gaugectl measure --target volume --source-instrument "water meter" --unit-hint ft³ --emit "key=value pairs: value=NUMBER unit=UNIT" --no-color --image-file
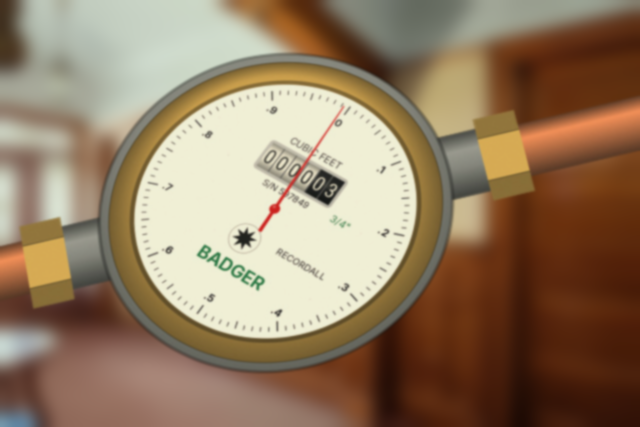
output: value=2.99 unit=ft³
